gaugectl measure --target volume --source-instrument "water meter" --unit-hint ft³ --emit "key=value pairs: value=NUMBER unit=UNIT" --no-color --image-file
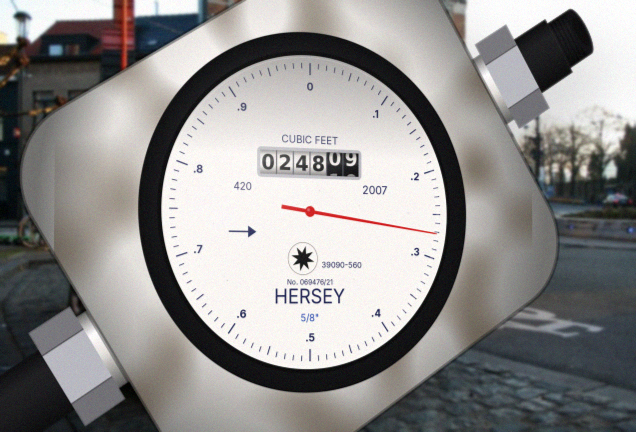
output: value=24809.27 unit=ft³
